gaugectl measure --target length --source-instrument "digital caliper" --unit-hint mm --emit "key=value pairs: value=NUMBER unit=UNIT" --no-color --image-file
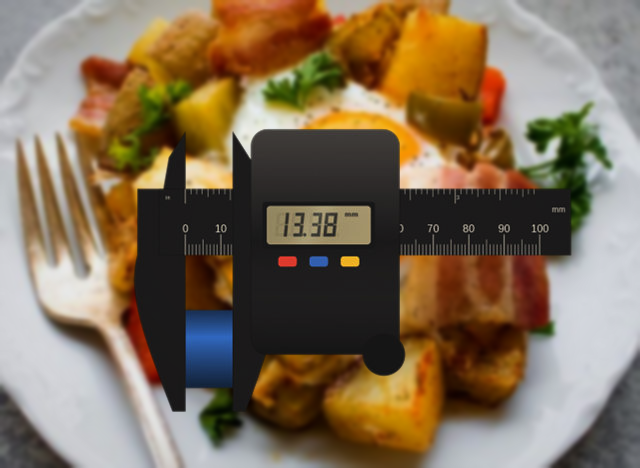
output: value=13.38 unit=mm
